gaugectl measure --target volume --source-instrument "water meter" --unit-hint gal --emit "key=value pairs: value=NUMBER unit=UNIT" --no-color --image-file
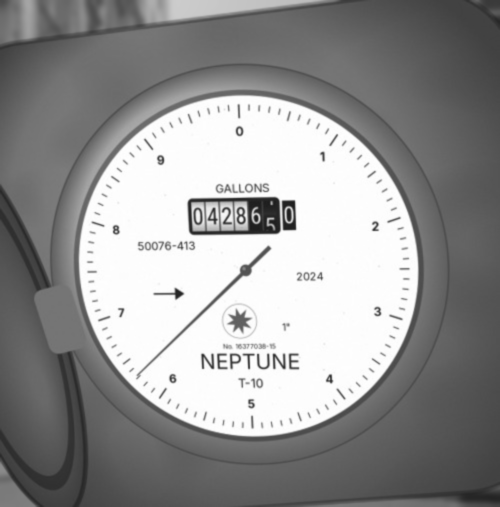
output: value=428646.3 unit=gal
